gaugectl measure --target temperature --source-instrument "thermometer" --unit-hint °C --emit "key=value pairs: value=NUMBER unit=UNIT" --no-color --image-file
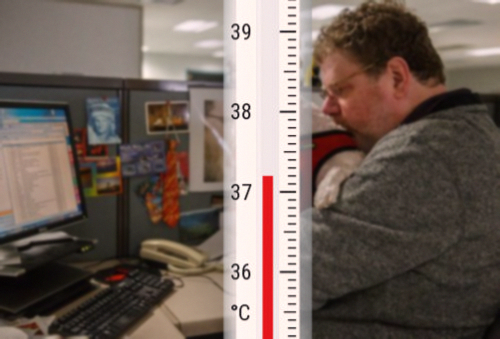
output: value=37.2 unit=°C
